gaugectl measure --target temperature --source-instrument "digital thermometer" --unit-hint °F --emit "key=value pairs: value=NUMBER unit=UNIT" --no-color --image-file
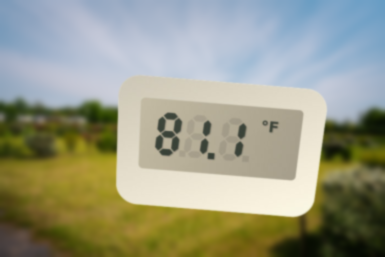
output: value=81.1 unit=°F
